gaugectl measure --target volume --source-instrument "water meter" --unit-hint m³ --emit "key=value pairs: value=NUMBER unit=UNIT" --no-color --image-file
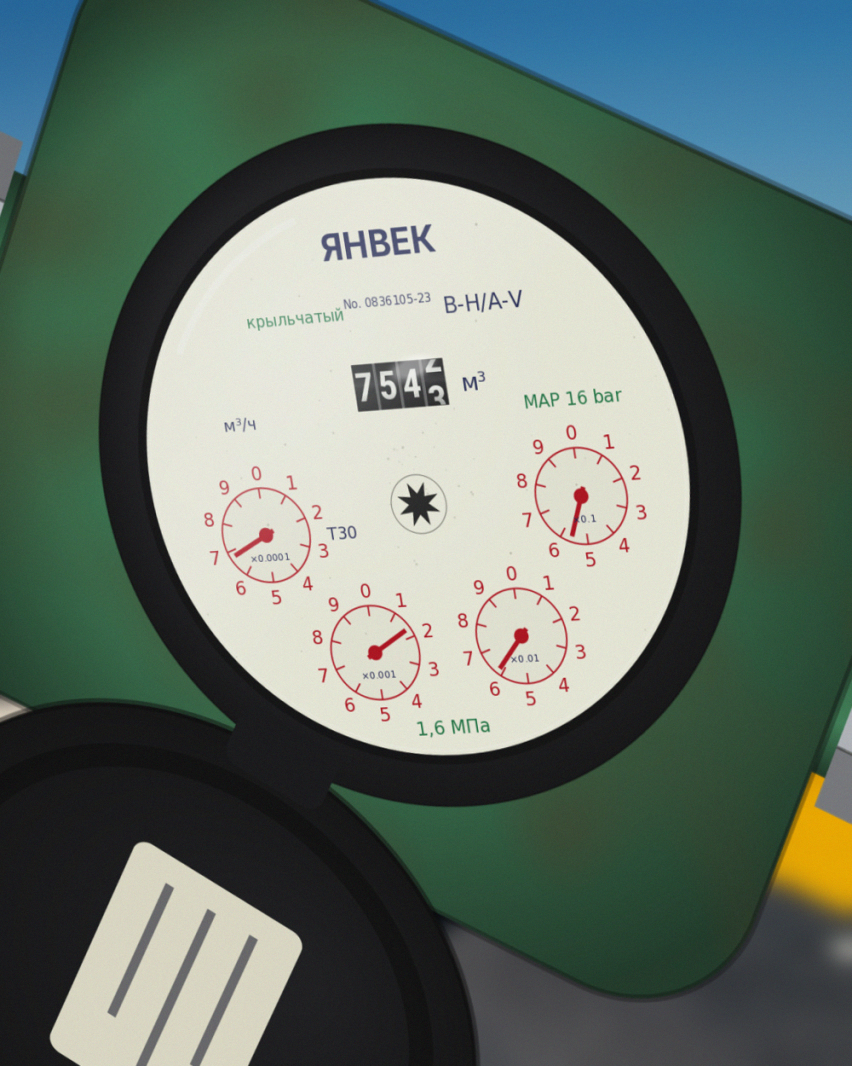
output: value=7542.5616 unit=m³
